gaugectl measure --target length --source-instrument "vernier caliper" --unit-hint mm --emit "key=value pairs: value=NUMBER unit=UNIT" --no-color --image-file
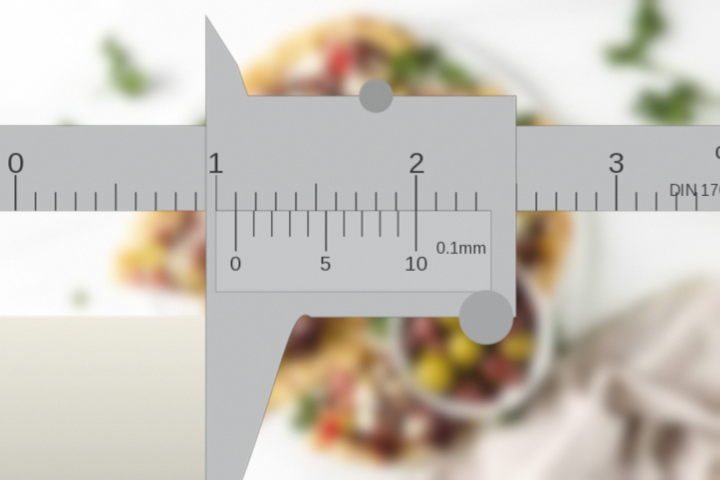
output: value=11.0 unit=mm
